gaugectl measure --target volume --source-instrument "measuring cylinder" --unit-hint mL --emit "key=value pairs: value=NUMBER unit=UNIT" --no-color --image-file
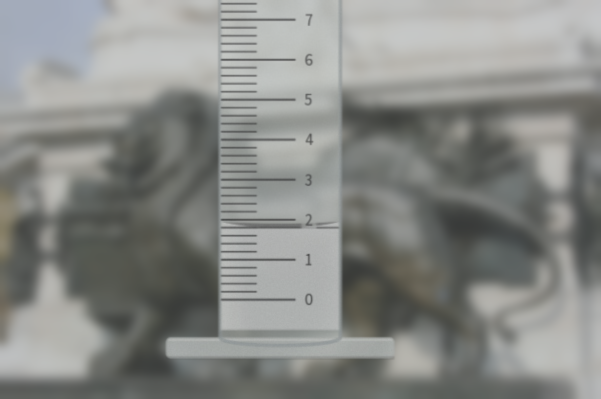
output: value=1.8 unit=mL
